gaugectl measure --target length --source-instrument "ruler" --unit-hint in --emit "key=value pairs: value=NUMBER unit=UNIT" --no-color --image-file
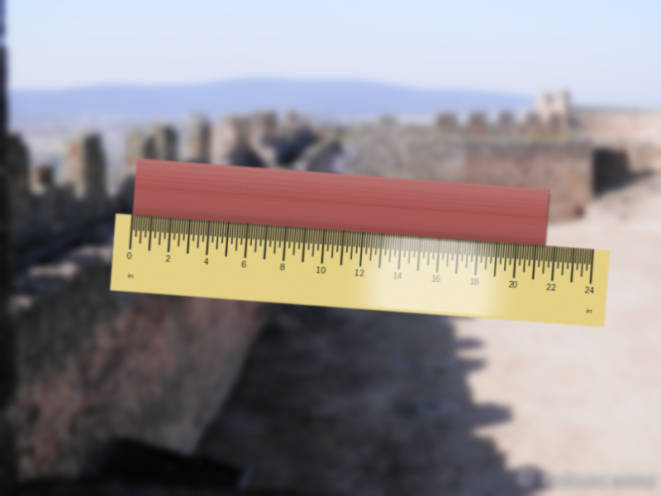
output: value=21.5 unit=in
